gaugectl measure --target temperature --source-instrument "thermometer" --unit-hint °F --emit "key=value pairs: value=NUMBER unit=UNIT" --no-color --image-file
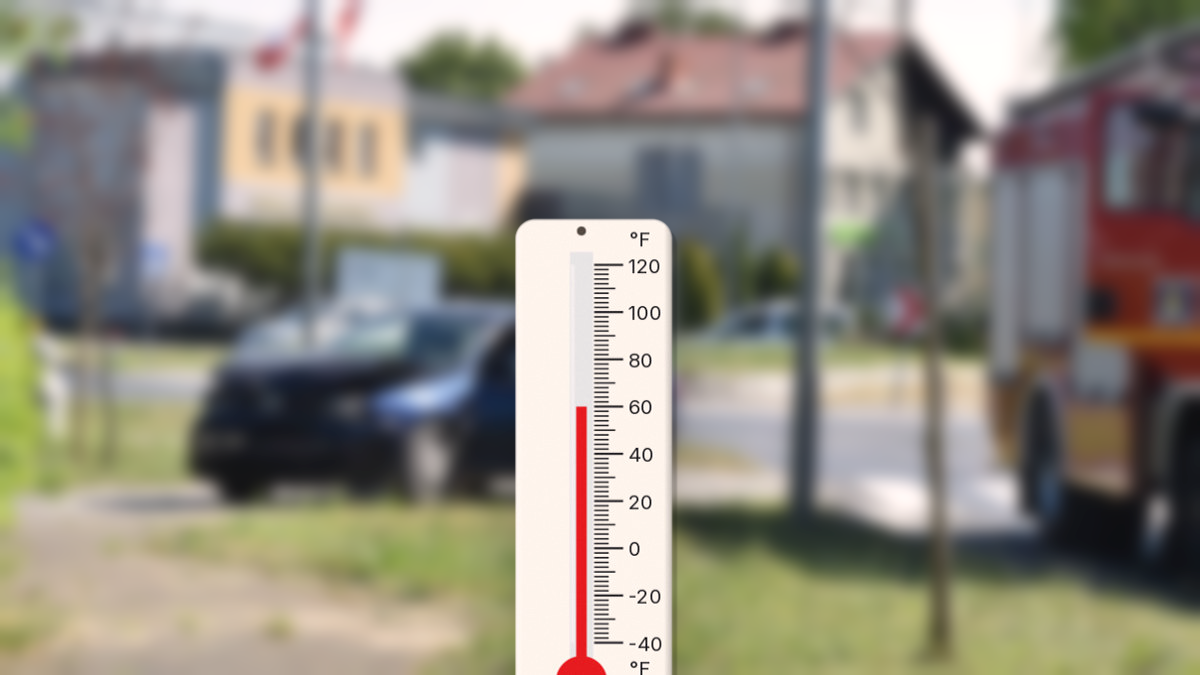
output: value=60 unit=°F
